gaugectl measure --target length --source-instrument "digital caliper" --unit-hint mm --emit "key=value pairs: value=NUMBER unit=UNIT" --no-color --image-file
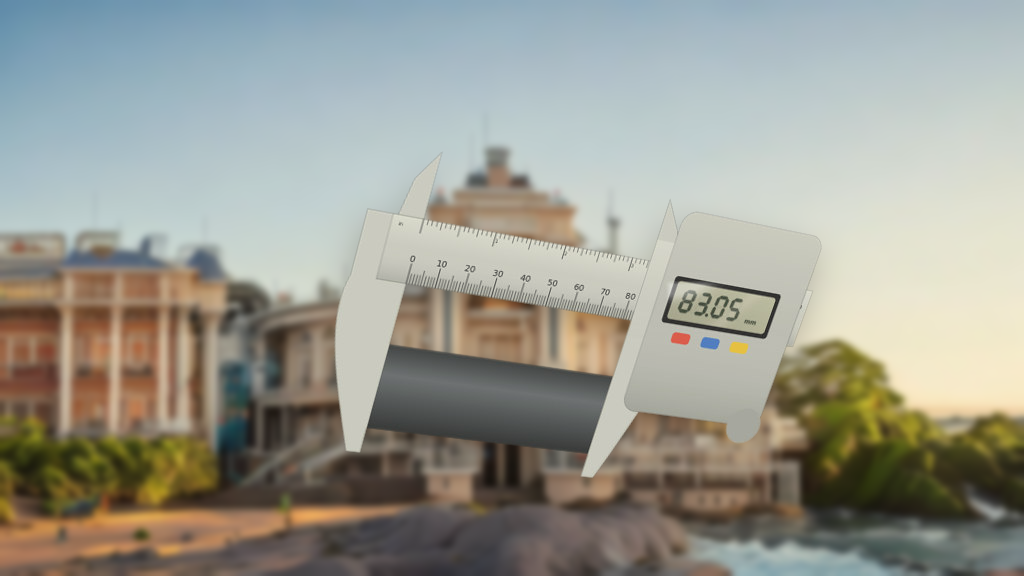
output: value=83.05 unit=mm
